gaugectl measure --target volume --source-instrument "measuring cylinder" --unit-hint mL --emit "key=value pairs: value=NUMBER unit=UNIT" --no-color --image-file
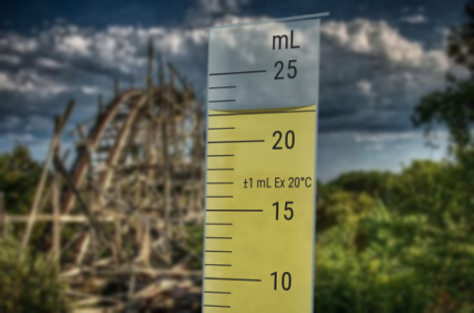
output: value=22 unit=mL
